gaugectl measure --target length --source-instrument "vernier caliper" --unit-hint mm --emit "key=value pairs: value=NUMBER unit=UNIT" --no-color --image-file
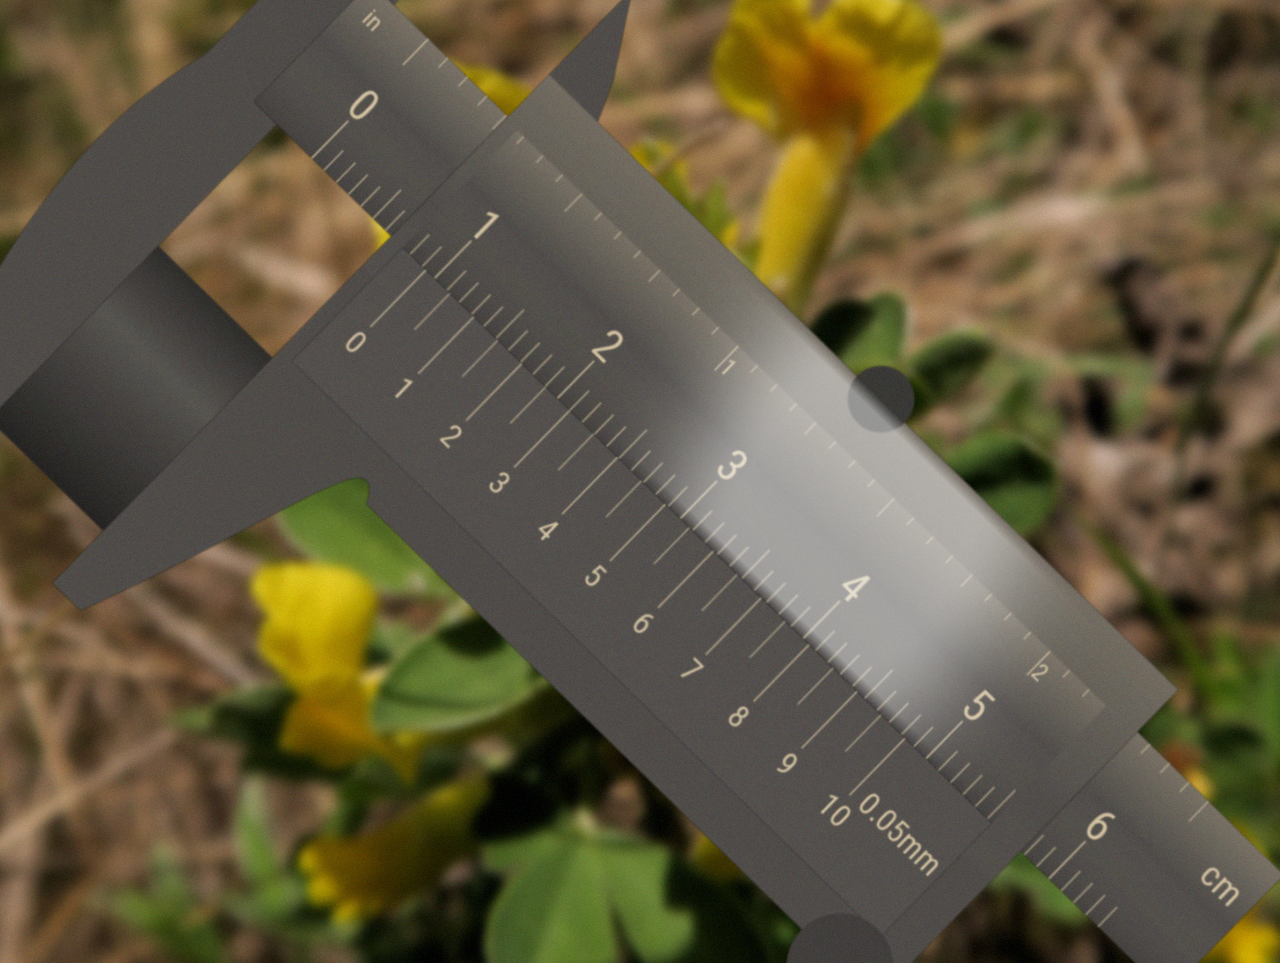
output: value=9.3 unit=mm
